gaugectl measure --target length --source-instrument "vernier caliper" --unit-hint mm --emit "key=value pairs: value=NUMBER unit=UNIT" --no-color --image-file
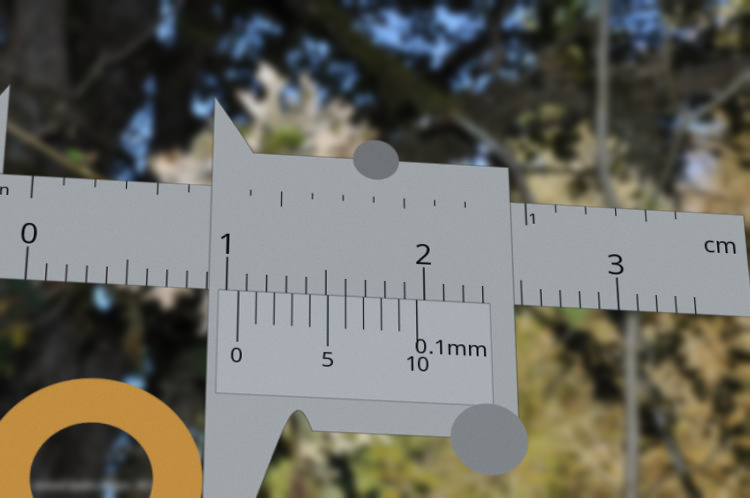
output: value=10.6 unit=mm
